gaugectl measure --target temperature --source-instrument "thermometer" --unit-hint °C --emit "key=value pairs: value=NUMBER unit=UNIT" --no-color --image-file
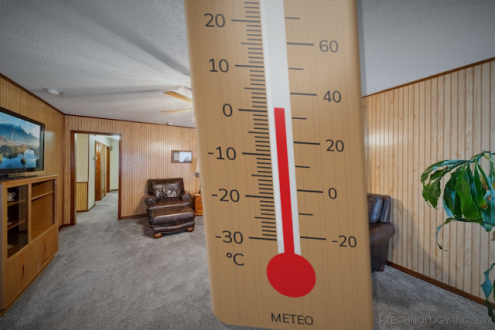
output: value=1 unit=°C
